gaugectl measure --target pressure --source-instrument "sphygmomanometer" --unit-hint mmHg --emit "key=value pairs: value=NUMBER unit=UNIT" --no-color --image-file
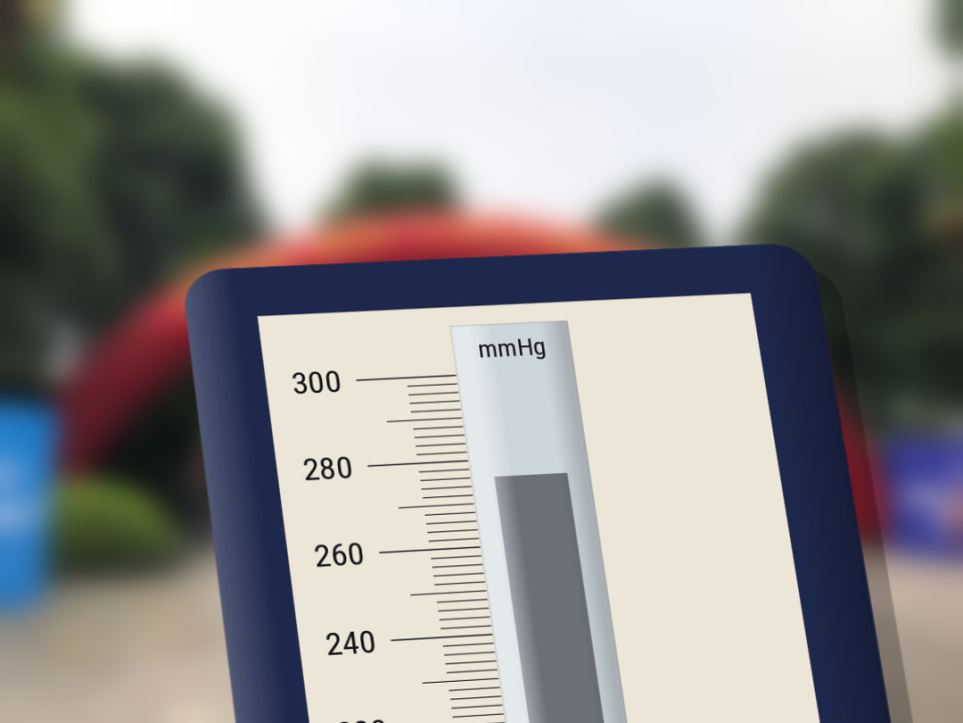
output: value=276 unit=mmHg
